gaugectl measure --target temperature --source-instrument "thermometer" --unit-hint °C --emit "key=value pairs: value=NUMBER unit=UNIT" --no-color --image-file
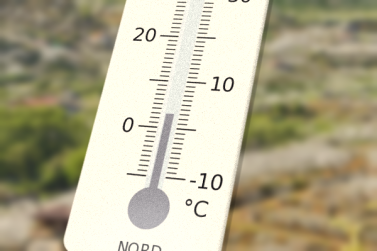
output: value=3 unit=°C
